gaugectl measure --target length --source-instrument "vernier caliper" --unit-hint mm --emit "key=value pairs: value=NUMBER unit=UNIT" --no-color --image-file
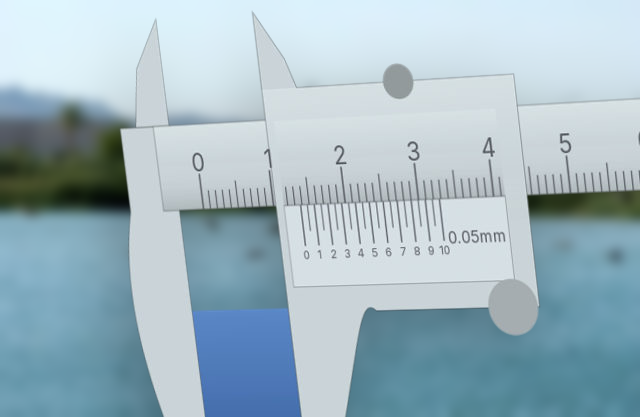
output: value=13.8 unit=mm
